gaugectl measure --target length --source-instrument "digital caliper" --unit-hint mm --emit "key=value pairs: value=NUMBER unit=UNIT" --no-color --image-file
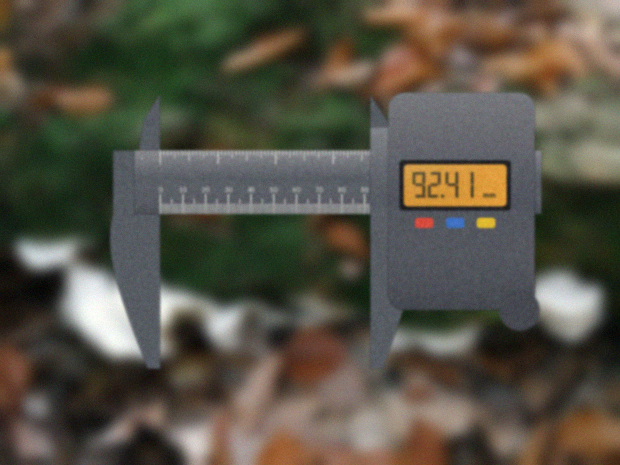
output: value=92.41 unit=mm
